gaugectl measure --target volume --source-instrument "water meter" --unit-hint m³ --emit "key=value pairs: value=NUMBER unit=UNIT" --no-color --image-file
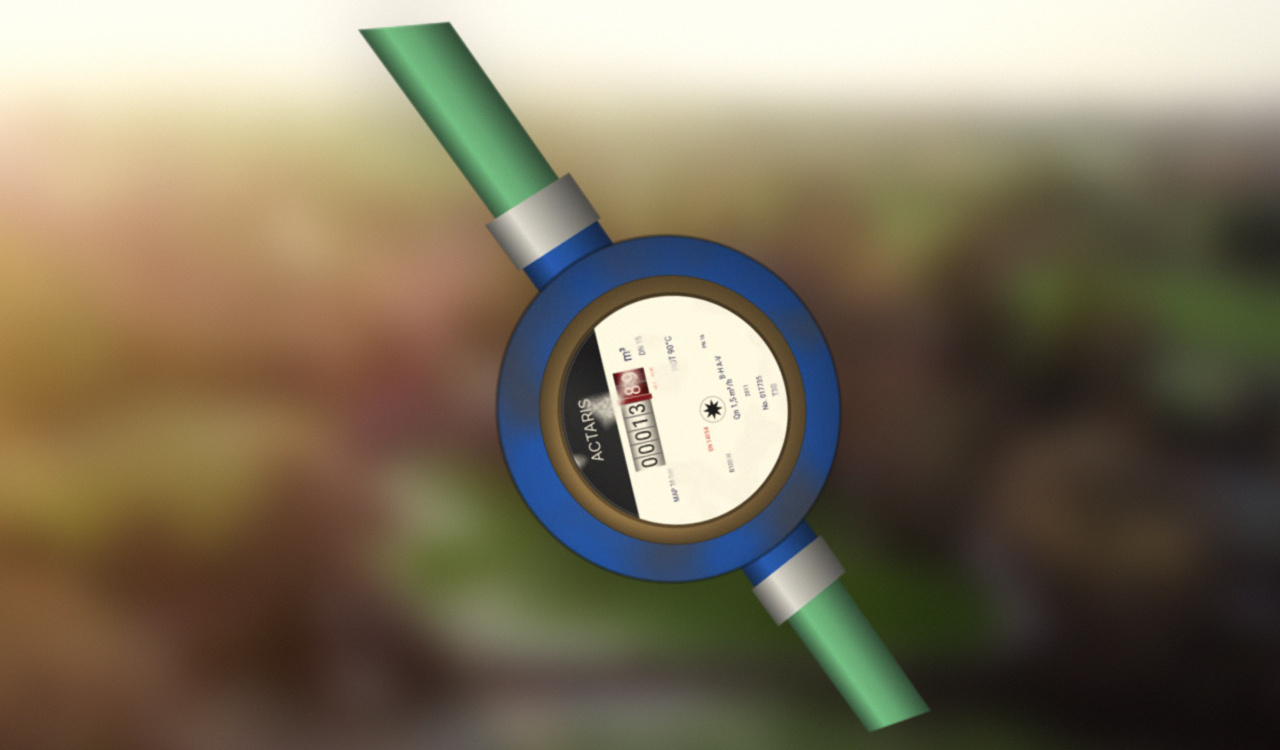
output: value=13.89 unit=m³
